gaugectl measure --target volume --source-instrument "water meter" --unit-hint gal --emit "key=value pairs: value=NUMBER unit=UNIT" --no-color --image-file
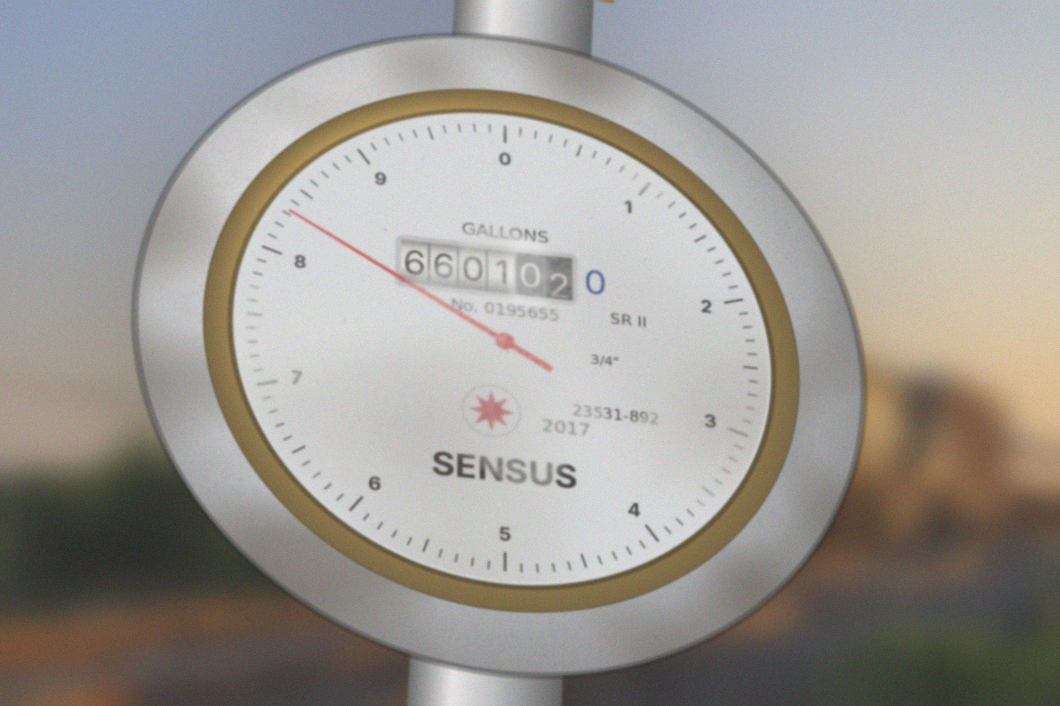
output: value=6601018.3 unit=gal
